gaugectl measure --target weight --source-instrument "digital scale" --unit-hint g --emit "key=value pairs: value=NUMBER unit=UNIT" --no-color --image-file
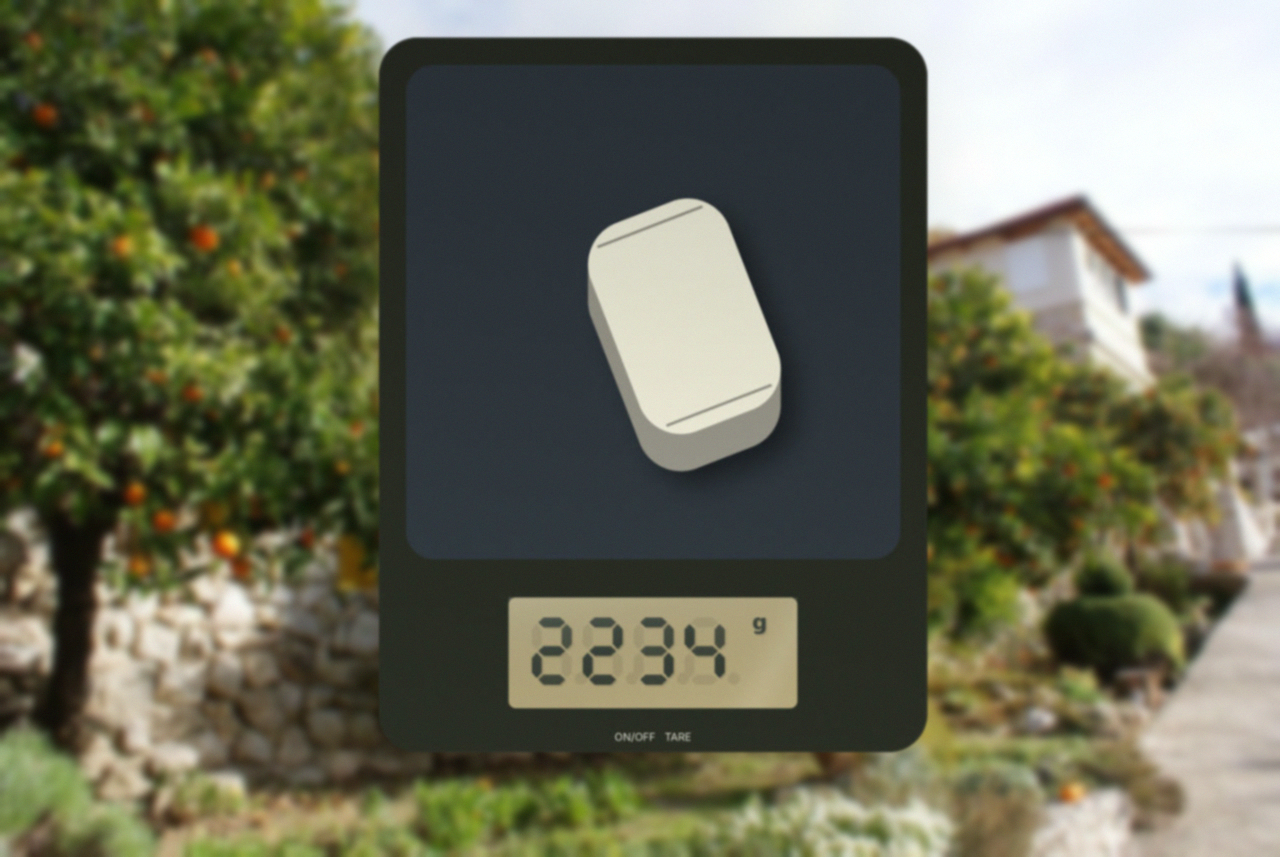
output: value=2234 unit=g
